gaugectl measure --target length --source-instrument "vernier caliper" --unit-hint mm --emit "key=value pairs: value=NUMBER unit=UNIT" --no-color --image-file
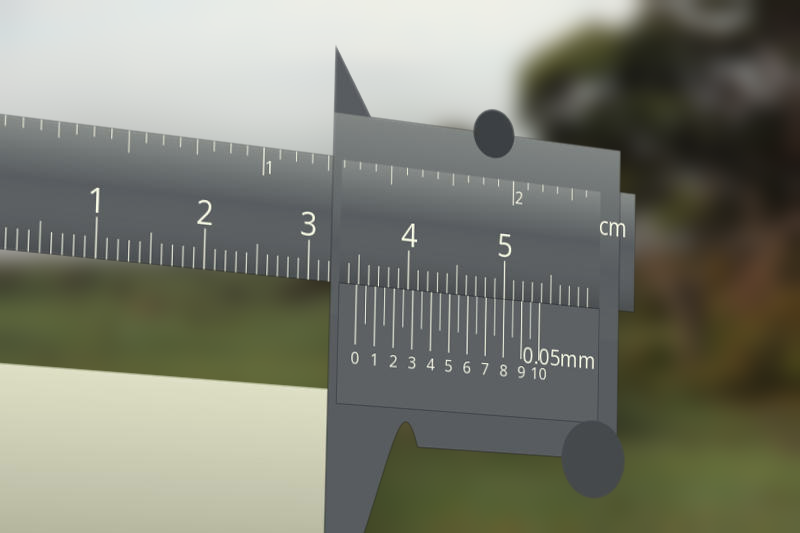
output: value=34.8 unit=mm
